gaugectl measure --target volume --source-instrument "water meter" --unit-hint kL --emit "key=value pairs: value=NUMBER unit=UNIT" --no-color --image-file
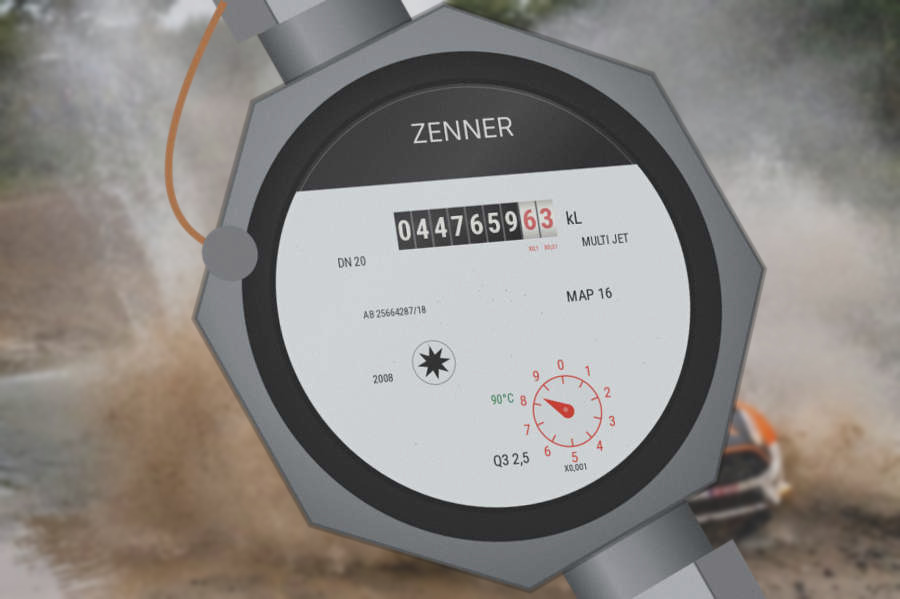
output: value=447659.638 unit=kL
